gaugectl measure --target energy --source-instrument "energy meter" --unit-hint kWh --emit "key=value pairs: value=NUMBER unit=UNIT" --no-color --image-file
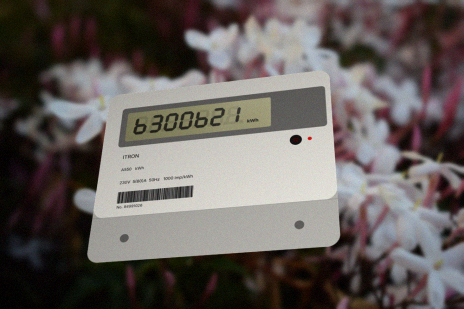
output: value=6300621 unit=kWh
